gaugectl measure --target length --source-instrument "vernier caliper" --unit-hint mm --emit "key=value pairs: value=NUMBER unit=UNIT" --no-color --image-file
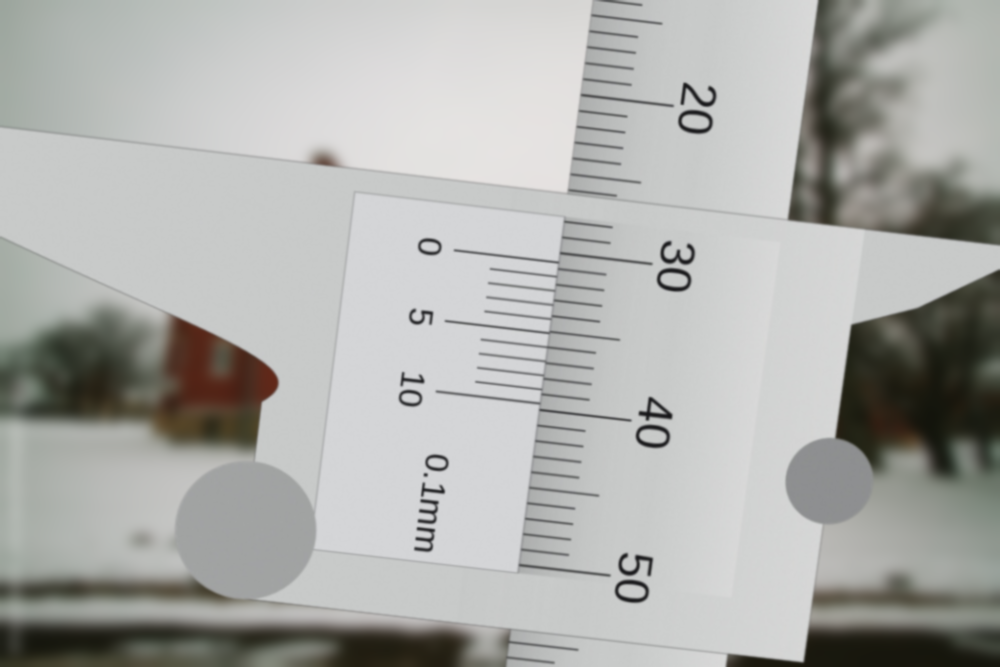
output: value=30.6 unit=mm
